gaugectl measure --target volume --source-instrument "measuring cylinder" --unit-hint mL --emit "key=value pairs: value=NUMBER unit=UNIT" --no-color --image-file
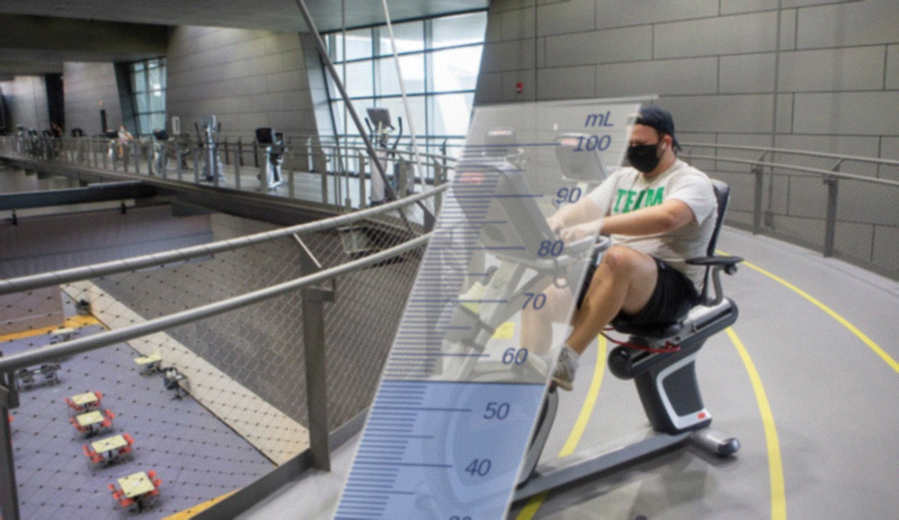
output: value=55 unit=mL
